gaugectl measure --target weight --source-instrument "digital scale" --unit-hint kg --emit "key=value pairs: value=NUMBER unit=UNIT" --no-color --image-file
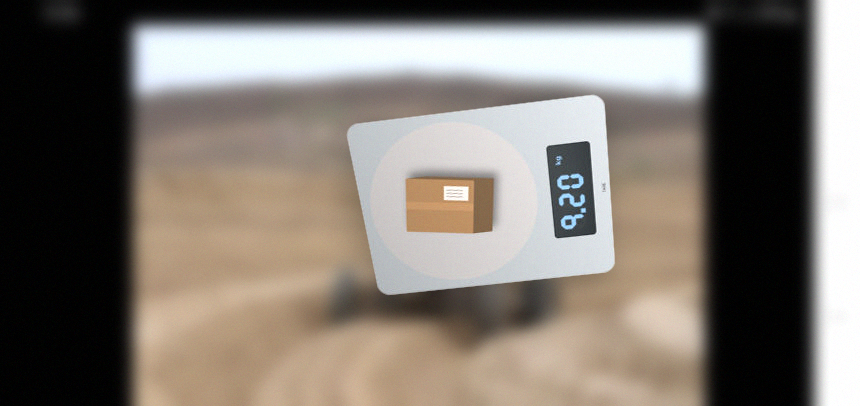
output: value=9.20 unit=kg
